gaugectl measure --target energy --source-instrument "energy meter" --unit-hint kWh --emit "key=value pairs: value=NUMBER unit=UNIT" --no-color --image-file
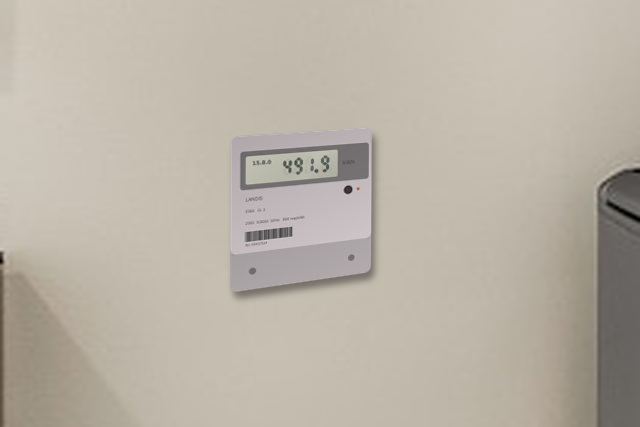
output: value=491.9 unit=kWh
